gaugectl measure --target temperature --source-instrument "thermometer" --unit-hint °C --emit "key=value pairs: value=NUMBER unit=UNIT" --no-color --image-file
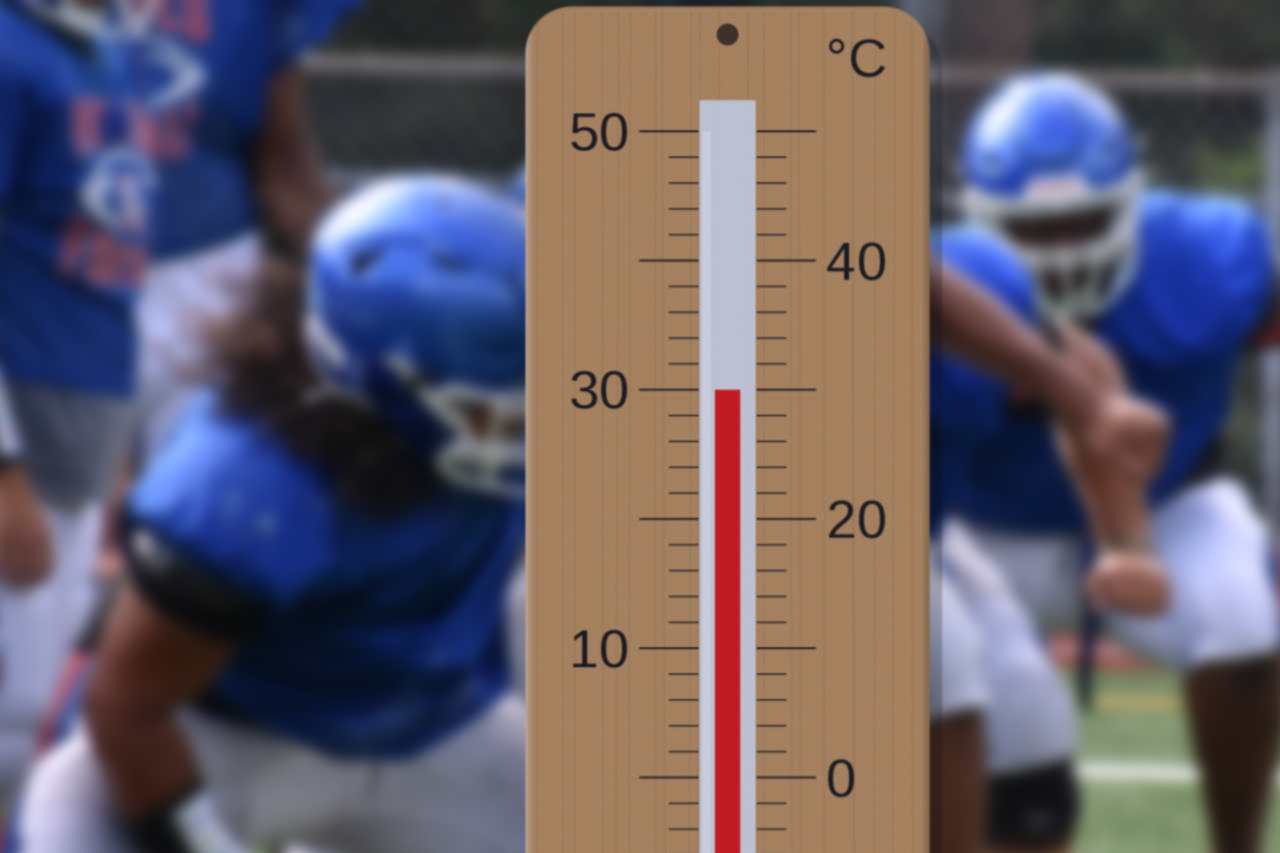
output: value=30 unit=°C
